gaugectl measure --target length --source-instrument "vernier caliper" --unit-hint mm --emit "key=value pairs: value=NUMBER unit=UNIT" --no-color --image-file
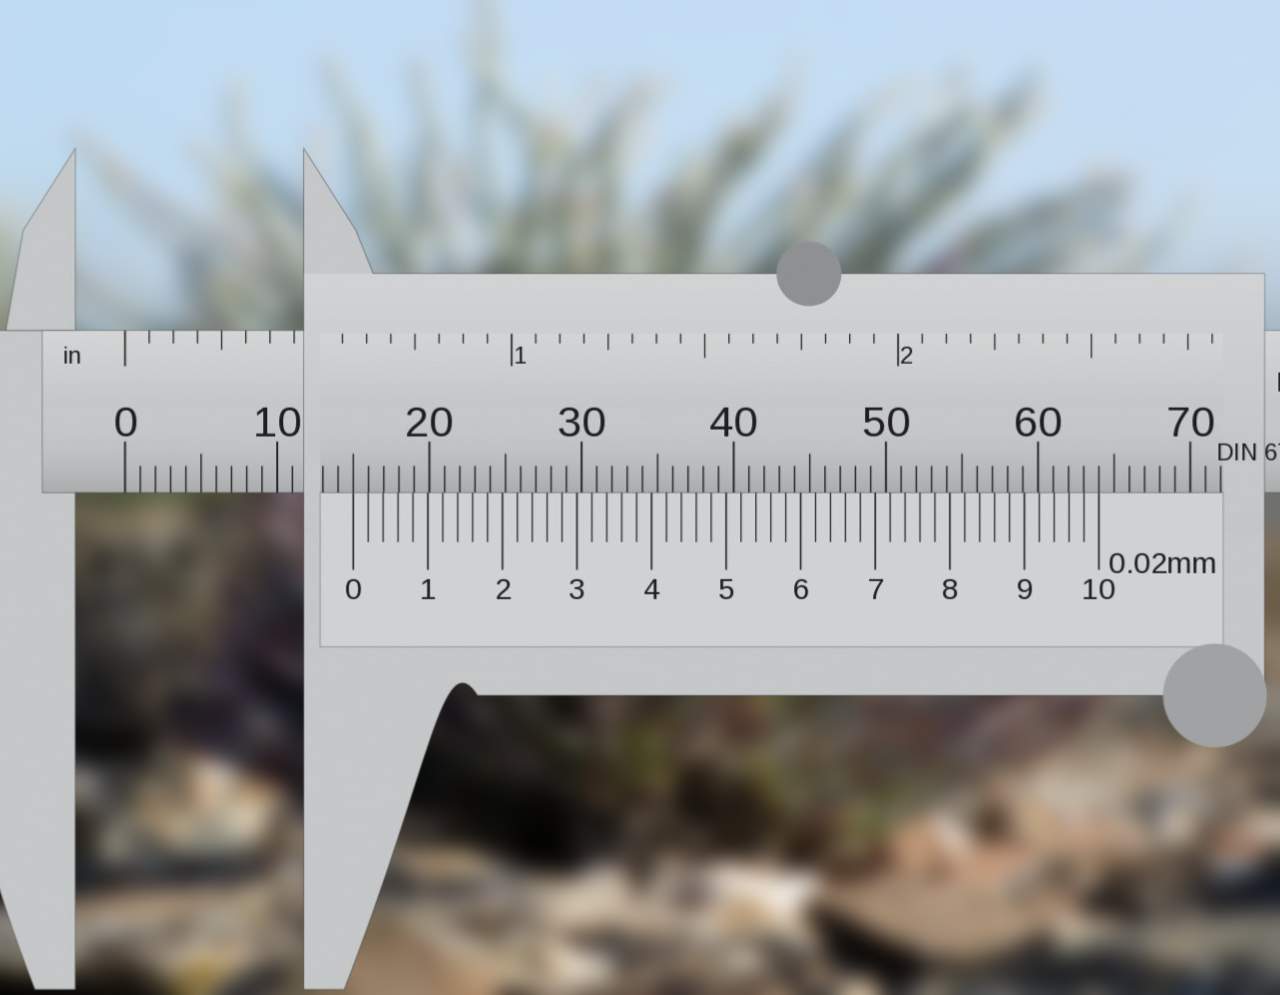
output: value=15.0 unit=mm
